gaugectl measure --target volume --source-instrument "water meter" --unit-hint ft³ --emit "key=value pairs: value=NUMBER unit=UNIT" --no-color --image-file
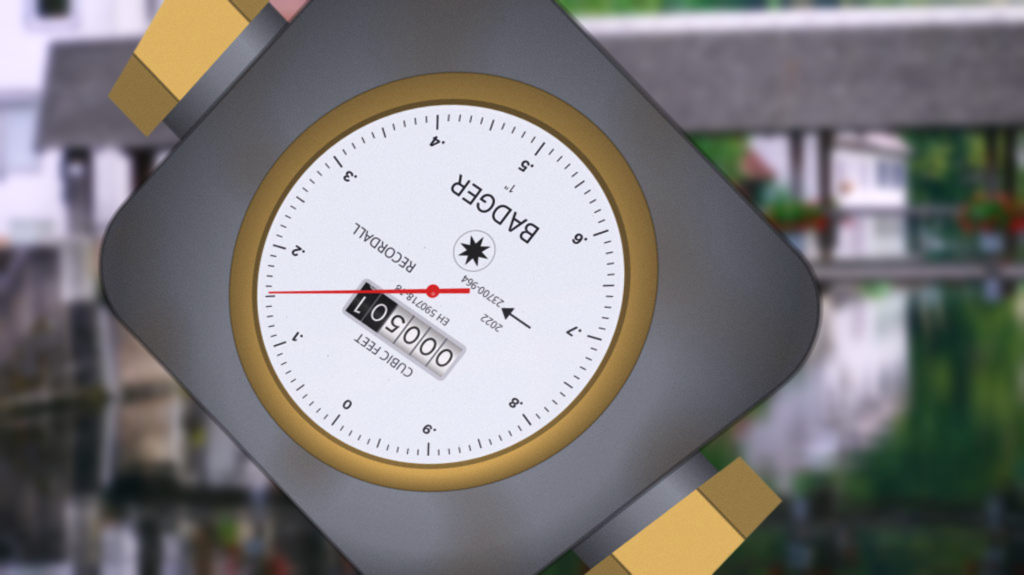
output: value=501.15 unit=ft³
